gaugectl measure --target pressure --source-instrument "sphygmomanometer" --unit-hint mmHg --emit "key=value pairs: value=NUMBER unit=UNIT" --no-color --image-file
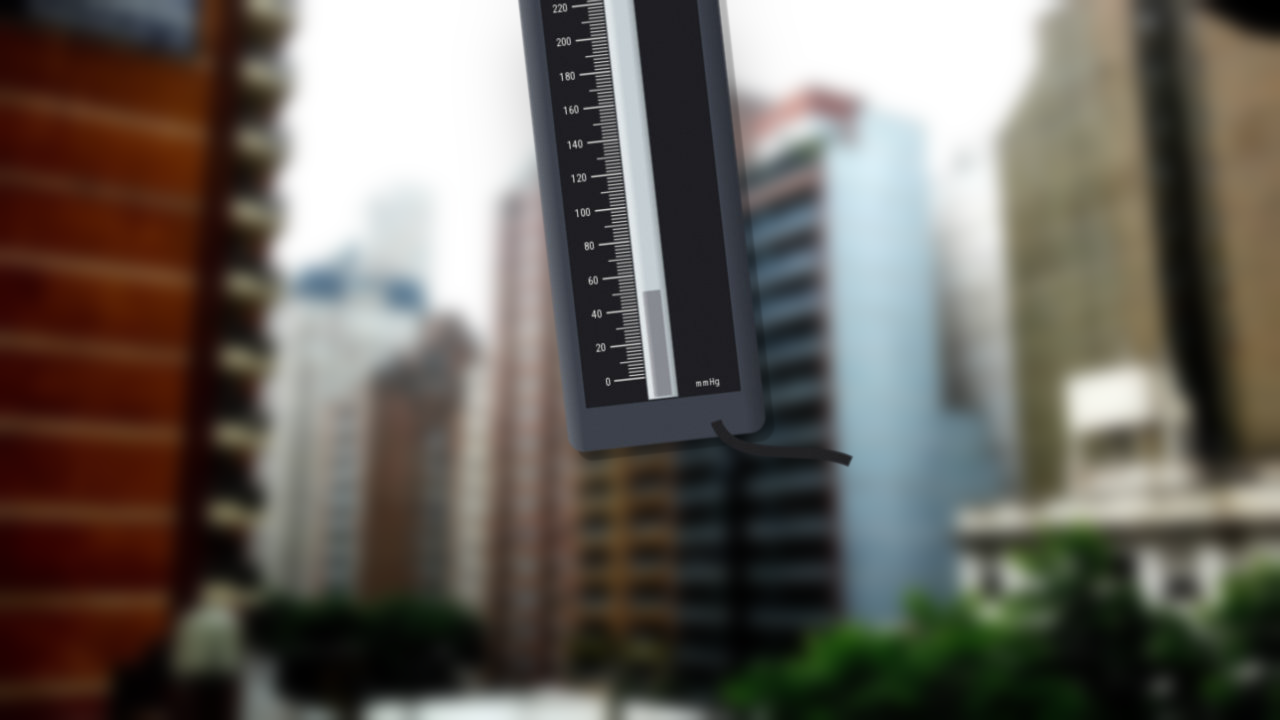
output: value=50 unit=mmHg
